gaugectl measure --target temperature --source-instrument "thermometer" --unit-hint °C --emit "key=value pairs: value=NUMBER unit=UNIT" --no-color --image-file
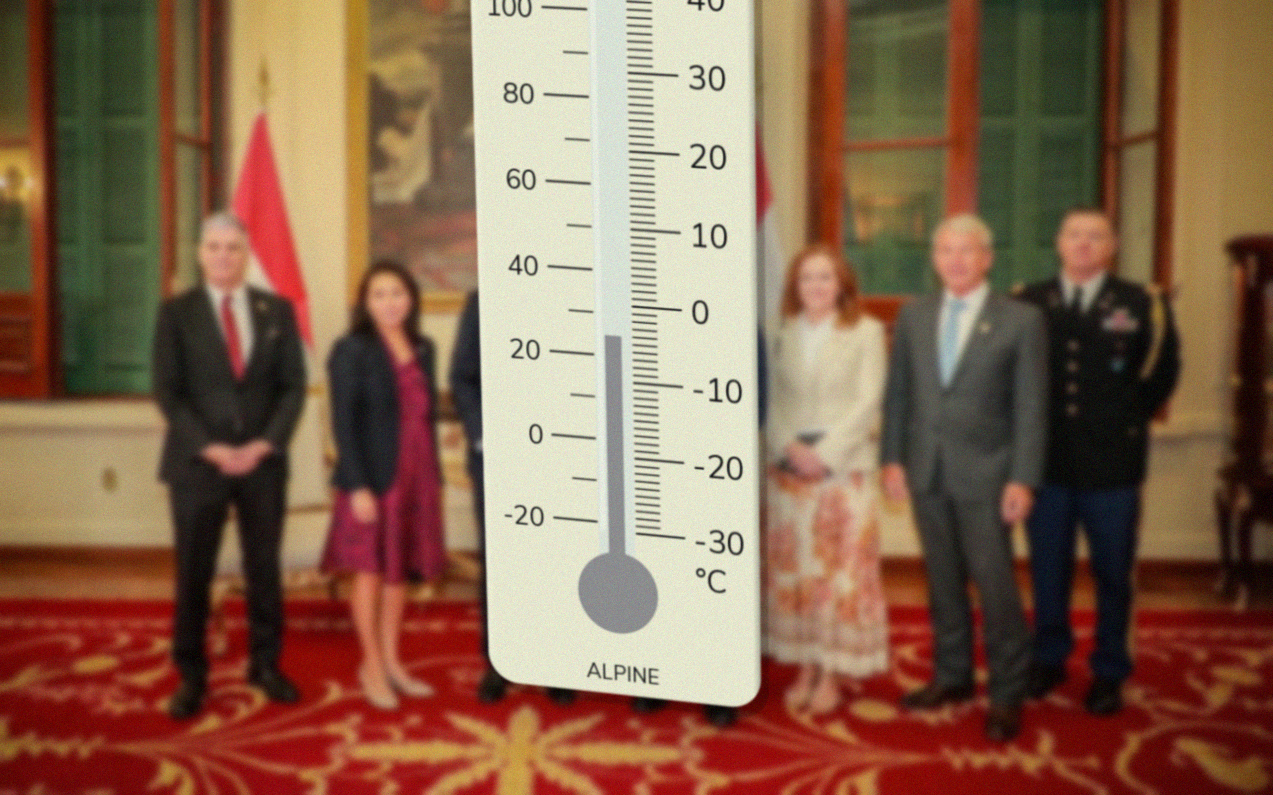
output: value=-4 unit=°C
